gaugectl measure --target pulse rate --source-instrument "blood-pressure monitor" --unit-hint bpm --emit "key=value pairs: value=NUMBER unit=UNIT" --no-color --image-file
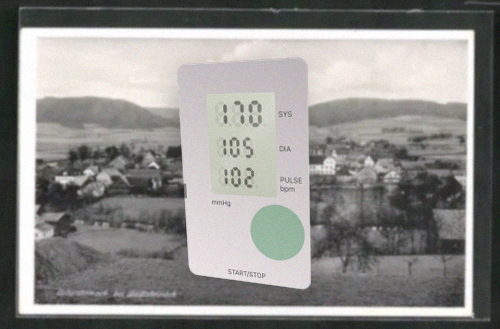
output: value=102 unit=bpm
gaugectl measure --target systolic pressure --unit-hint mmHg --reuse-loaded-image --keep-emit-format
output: value=170 unit=mmHg
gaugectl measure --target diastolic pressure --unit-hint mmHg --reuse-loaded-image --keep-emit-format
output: value=105 unit=mmHg
